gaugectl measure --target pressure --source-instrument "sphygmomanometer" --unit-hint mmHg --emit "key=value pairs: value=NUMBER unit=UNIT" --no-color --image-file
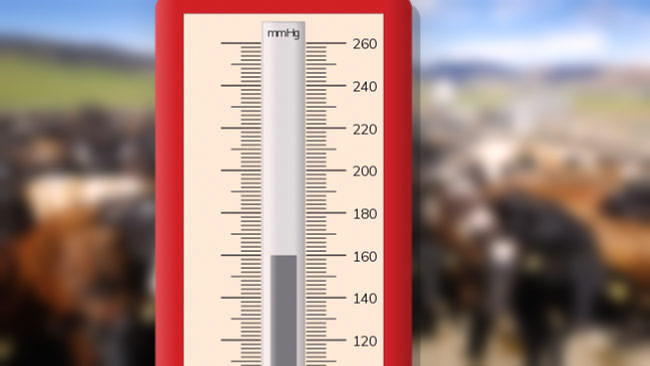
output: value=160 unit=mmHg
